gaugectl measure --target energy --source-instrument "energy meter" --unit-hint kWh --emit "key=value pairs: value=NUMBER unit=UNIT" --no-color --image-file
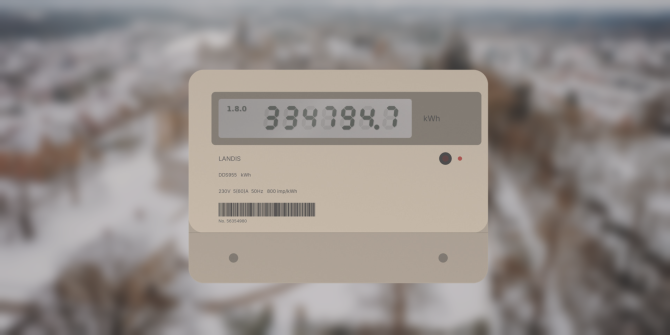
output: value=334794.7 unit=kWh
